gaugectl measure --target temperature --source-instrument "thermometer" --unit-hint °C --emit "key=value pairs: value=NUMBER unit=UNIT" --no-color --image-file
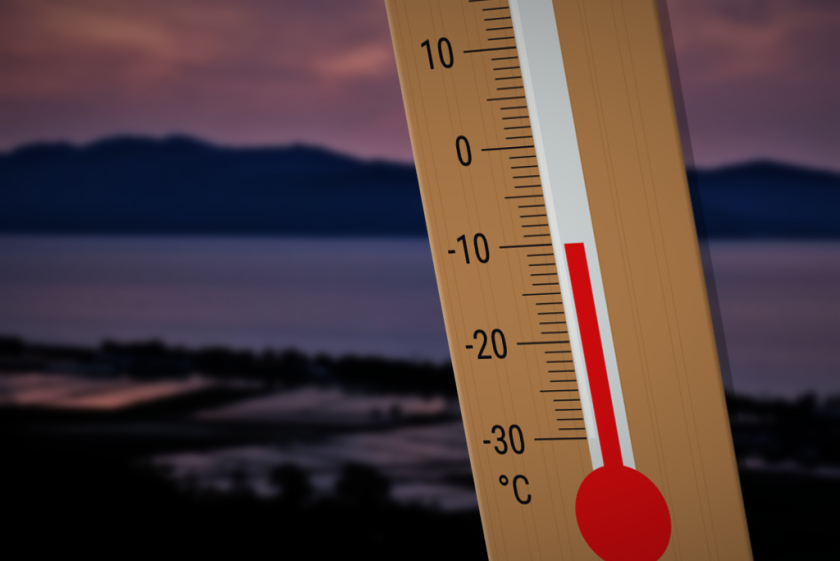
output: value=-10 unit=°C
